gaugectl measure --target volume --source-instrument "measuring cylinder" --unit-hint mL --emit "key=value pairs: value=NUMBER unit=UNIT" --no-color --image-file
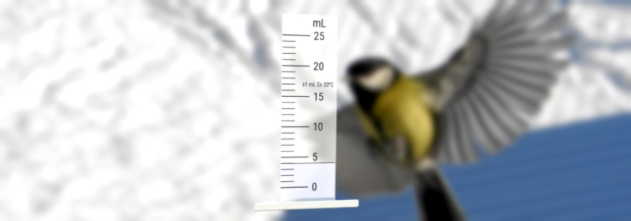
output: value=4 unit=mL
